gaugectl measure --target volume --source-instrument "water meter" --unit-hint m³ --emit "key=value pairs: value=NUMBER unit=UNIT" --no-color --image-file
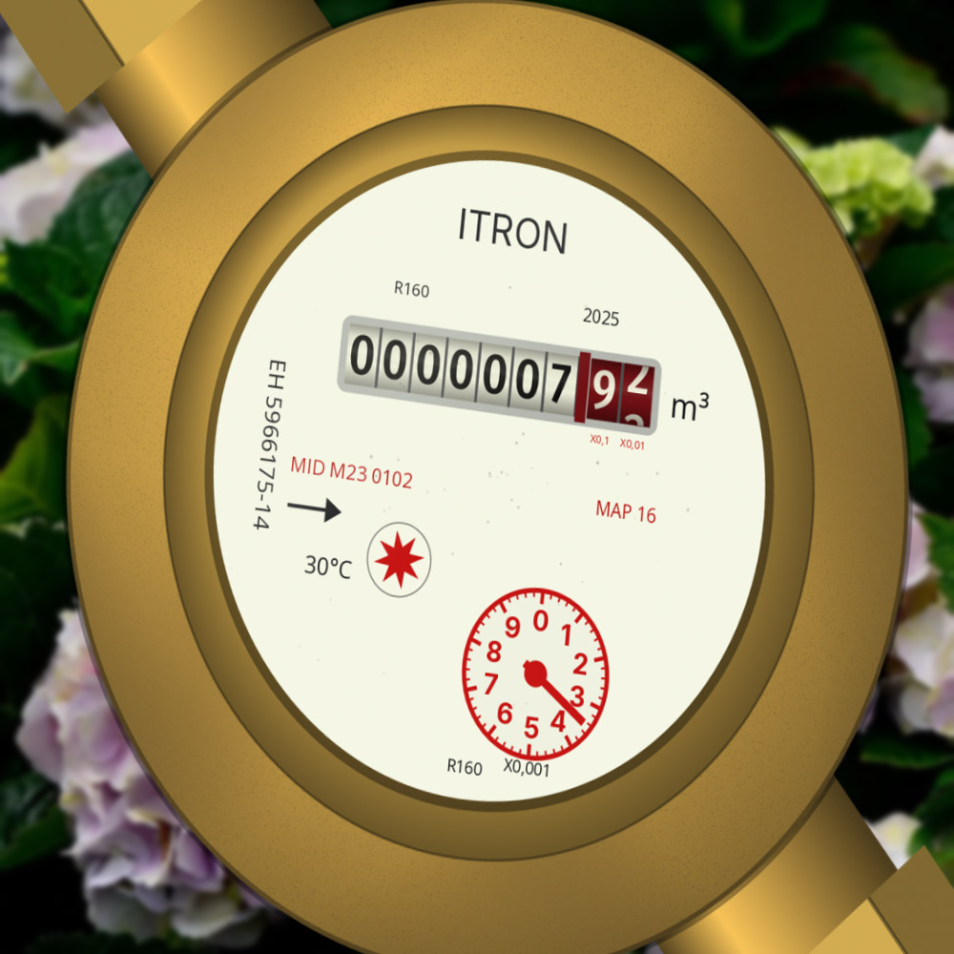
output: value=7.923 unit=m³
